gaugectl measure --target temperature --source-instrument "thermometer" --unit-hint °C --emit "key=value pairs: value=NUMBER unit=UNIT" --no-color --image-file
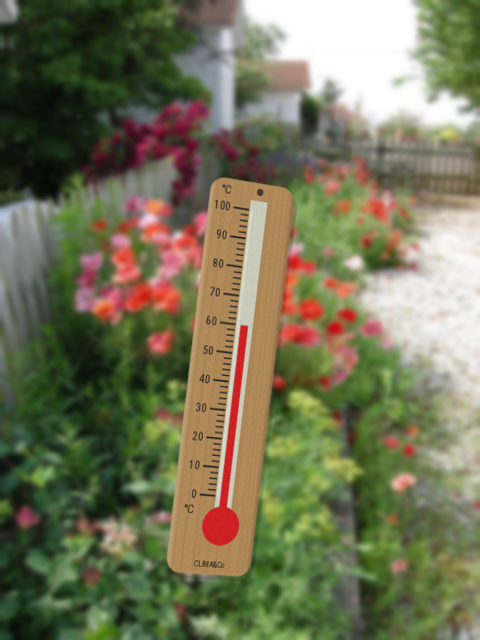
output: value=60 unit=°C
